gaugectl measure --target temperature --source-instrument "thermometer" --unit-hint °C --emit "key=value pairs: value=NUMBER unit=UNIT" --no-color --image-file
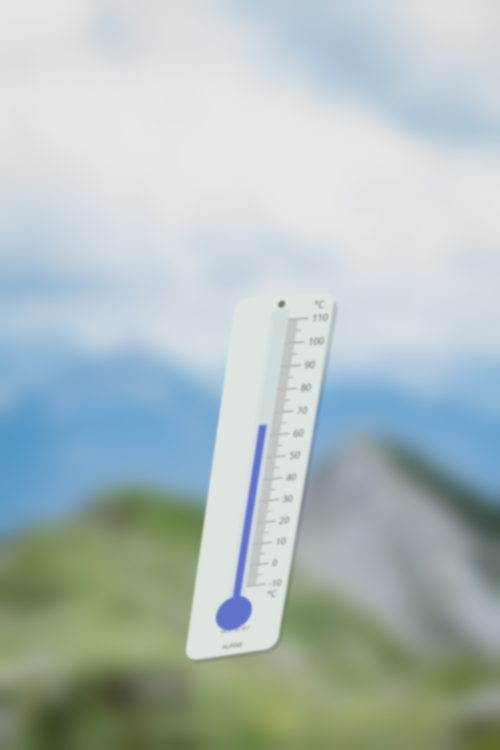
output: value=65 unit=°C
